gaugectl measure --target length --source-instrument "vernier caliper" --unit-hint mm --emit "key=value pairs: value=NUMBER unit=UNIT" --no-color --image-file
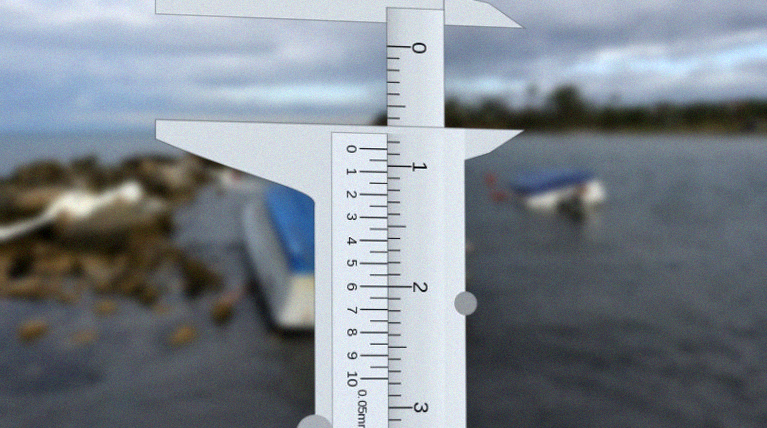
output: value=8.6 unit=mm
